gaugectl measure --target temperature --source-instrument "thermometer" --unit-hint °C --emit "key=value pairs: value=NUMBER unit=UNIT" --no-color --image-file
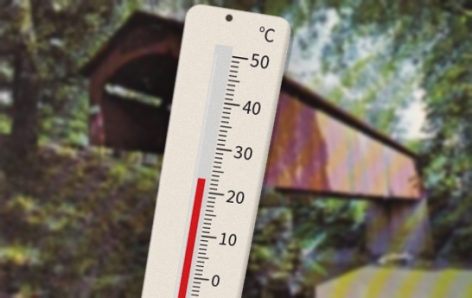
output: value=23 unit=°C
